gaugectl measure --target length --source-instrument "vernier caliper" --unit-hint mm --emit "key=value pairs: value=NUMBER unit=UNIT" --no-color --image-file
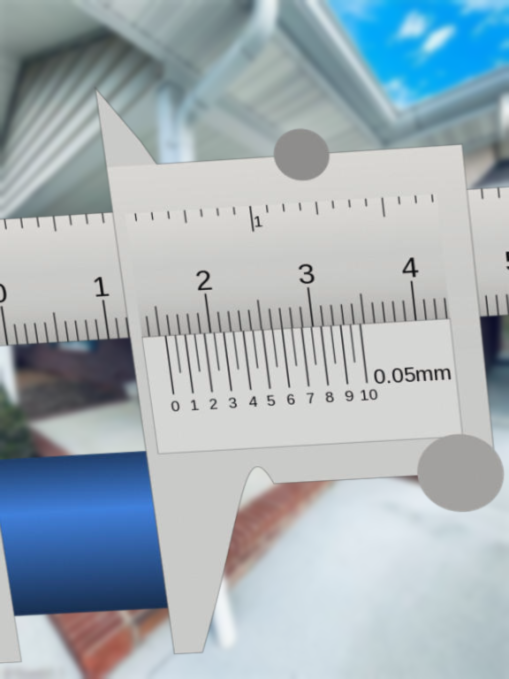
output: value=15.6 unit=mm
